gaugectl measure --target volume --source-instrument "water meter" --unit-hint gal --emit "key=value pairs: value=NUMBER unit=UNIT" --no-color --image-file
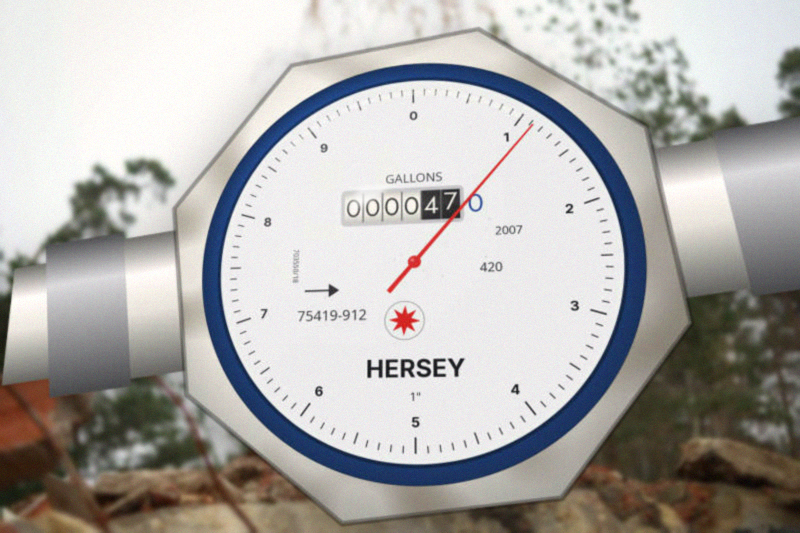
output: value=471.1 unit=gal
